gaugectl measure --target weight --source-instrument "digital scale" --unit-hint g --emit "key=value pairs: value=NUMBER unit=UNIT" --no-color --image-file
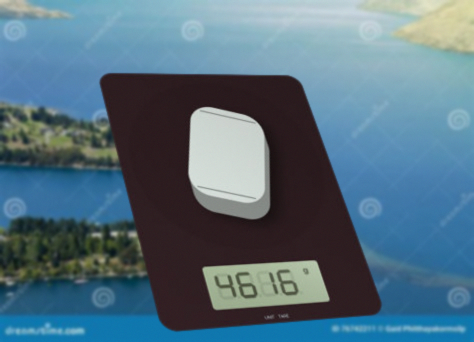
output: value=4616 unit=g
